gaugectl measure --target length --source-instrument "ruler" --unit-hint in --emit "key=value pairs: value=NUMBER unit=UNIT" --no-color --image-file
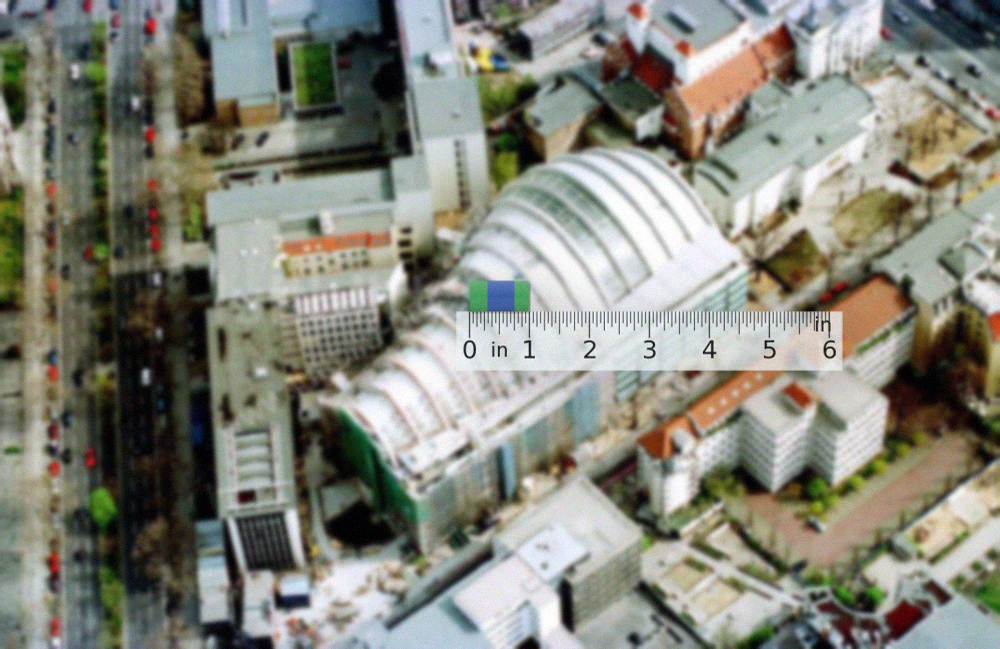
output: value=1 unit=in
